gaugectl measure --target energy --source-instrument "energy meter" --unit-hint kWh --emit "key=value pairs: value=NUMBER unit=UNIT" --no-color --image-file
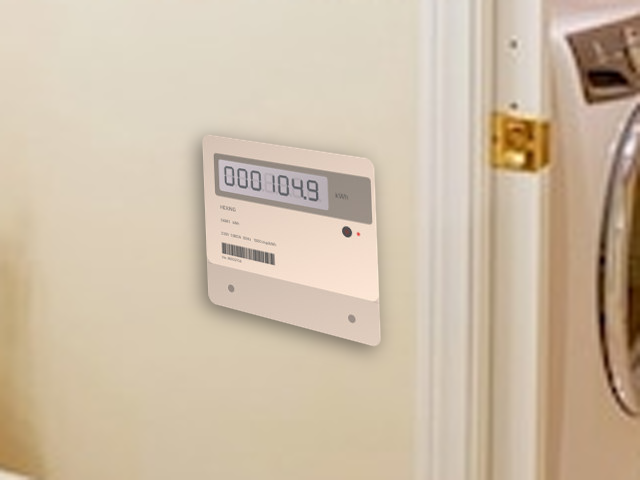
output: value=104.9 unit=kWh
